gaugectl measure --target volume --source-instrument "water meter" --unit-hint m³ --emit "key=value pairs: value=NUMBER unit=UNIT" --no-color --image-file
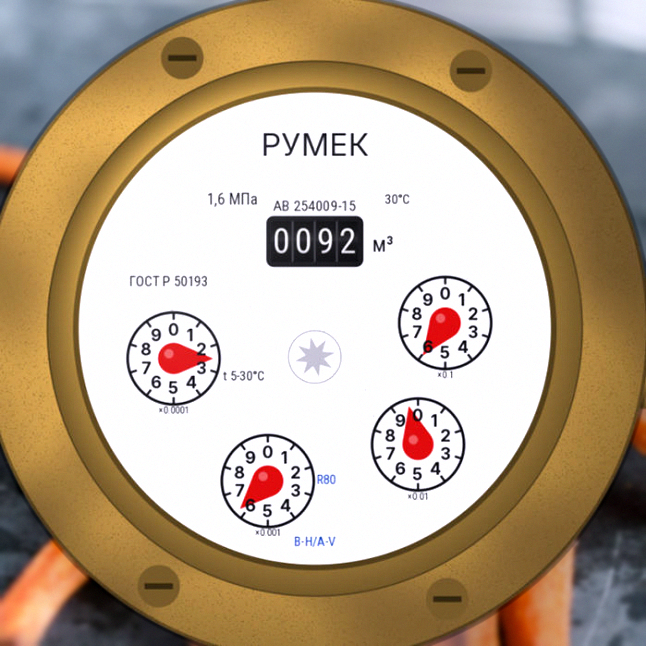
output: value=92.5962 unit=m³
